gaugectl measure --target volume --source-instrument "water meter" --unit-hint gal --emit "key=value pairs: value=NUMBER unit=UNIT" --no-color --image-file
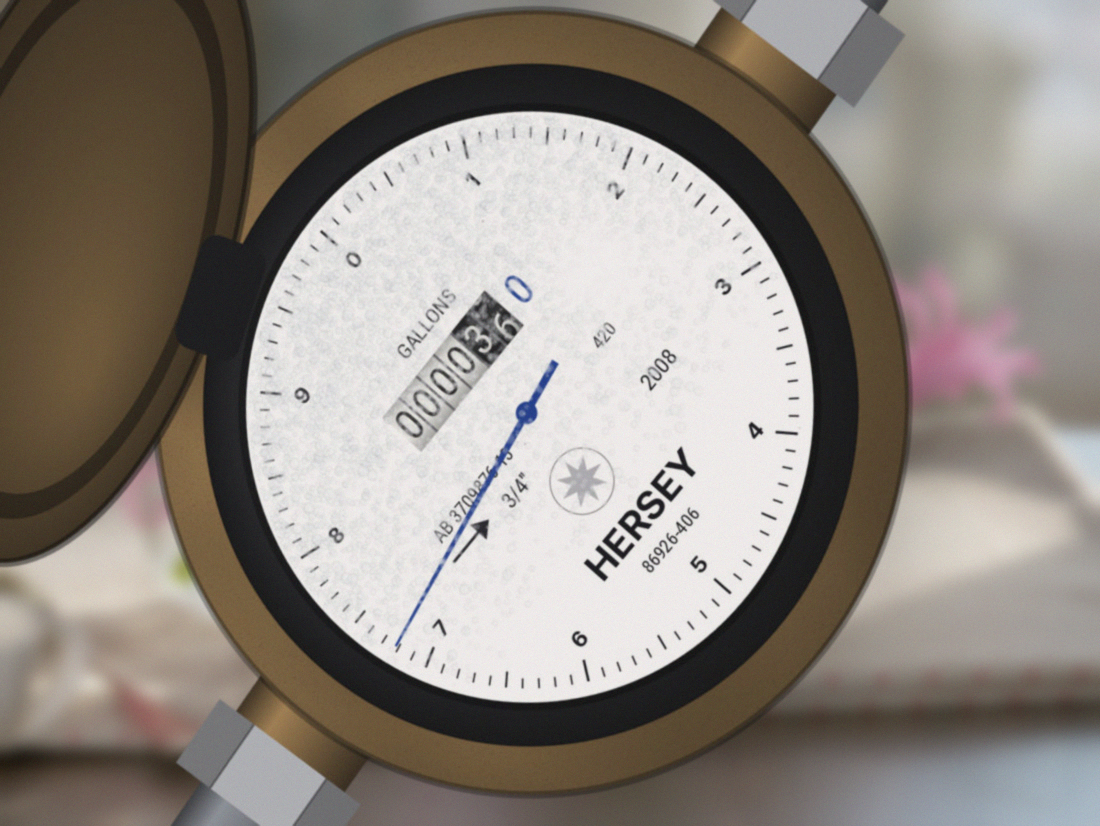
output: value=357.2 unit=gal
